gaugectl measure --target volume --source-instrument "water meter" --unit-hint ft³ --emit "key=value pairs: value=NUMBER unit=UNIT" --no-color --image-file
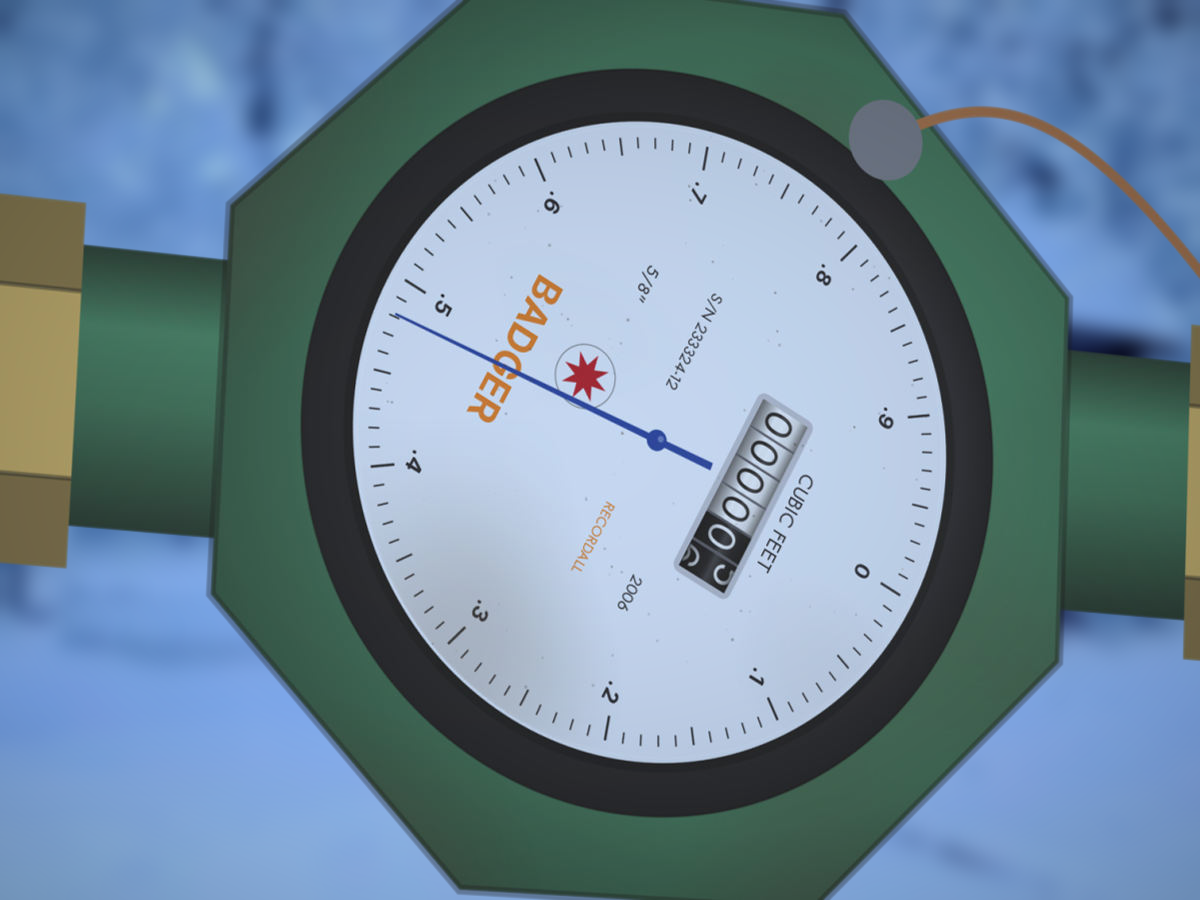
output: value=5.48 unit=ft³
